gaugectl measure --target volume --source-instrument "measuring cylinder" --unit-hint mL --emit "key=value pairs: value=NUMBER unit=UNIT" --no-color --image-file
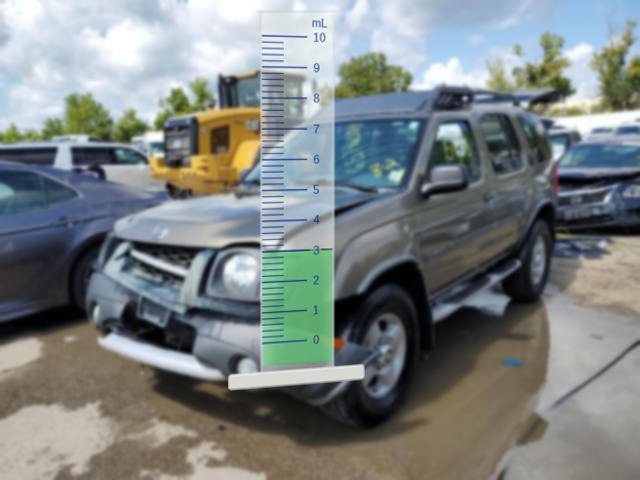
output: value=3 unit=mL
